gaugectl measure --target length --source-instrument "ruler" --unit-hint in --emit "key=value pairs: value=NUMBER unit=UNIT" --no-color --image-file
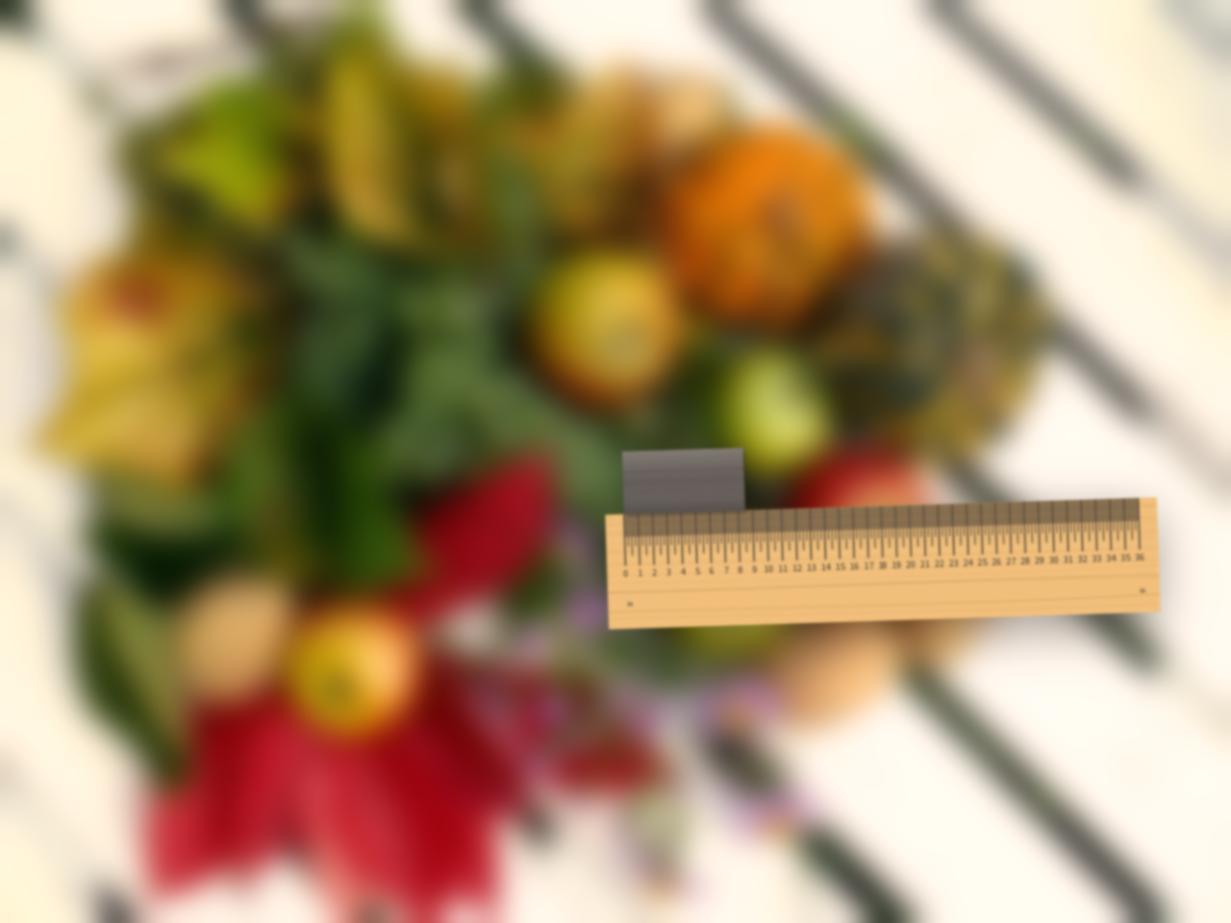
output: value=8.5 unit=in
